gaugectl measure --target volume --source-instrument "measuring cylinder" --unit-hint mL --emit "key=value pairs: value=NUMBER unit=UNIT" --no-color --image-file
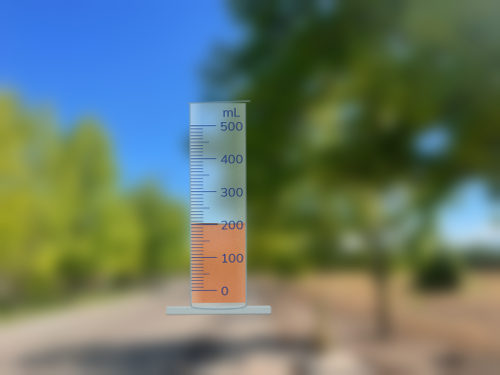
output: value=200 unit=mL
